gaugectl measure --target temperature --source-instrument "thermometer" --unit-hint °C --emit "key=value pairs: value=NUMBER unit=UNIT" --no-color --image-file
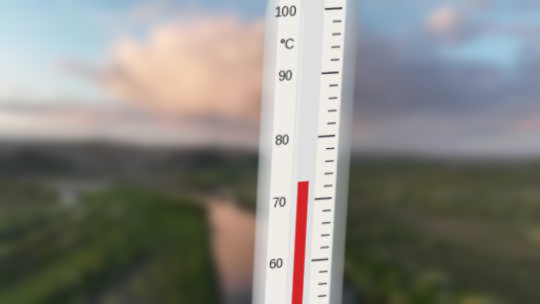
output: value=73 unit=°C
